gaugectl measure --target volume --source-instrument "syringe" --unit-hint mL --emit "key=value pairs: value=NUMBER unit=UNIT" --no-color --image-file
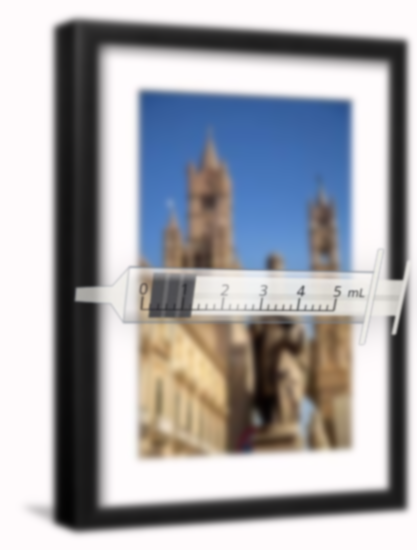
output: value=0.2 unit=mL
